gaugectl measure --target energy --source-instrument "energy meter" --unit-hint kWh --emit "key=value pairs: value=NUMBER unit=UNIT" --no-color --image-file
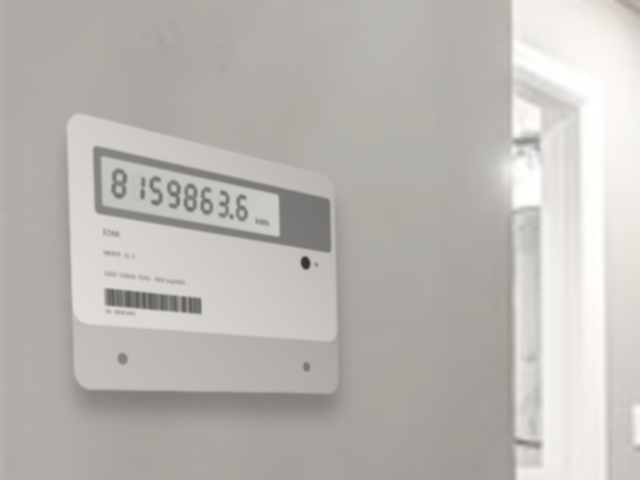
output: value=8159863.6 unit=kWh
